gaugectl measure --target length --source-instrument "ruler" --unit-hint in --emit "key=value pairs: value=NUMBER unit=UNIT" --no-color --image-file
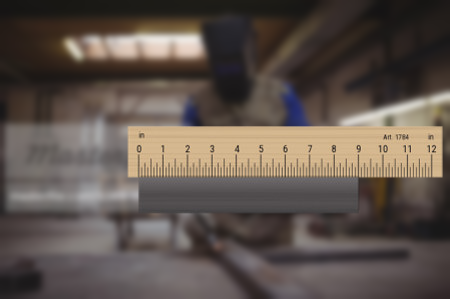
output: value=9 unit=in
